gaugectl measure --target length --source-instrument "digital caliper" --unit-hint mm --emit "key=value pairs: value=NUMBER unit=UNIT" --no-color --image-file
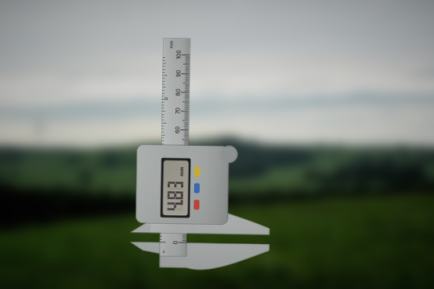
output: value=4.83 unit=mm
